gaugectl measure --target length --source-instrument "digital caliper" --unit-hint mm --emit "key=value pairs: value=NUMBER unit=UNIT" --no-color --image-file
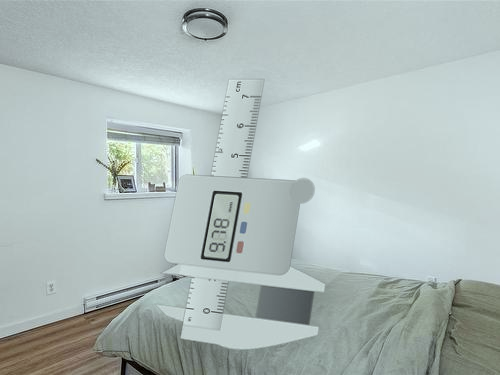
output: value=9.78 unit=mm
